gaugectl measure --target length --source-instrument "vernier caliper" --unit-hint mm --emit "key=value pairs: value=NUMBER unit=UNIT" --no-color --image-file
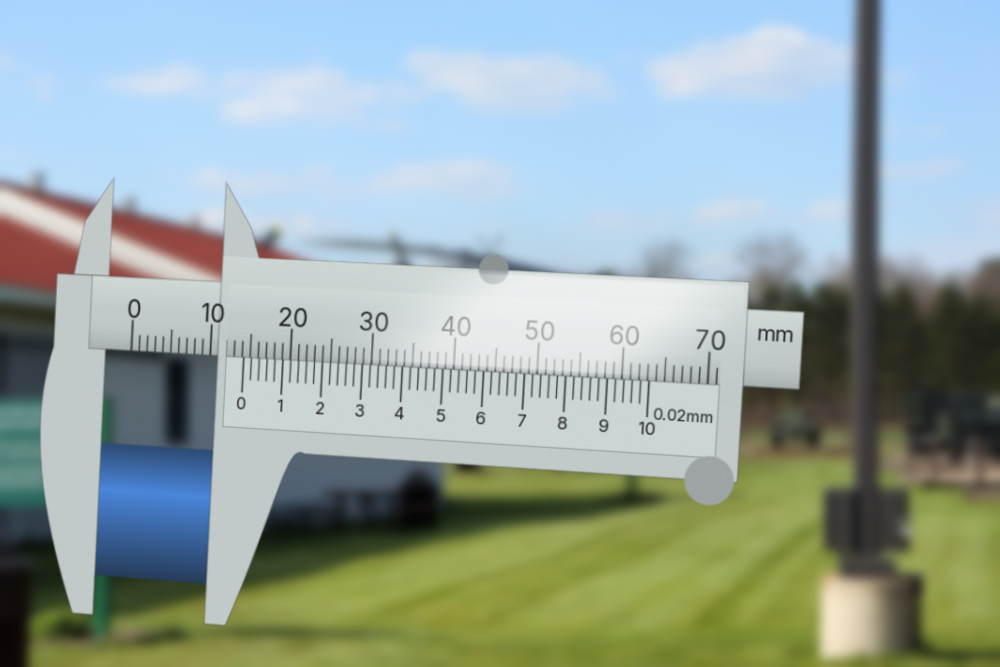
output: value=14.2 unit=mm
